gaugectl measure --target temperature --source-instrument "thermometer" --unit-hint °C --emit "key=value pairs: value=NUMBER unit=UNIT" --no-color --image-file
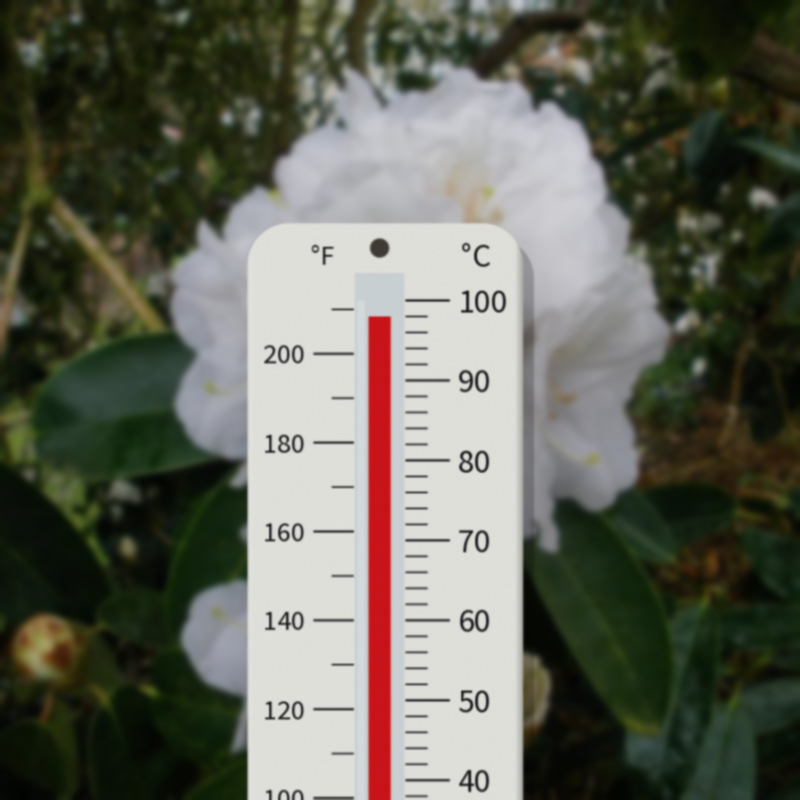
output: value=98 unit=°C
